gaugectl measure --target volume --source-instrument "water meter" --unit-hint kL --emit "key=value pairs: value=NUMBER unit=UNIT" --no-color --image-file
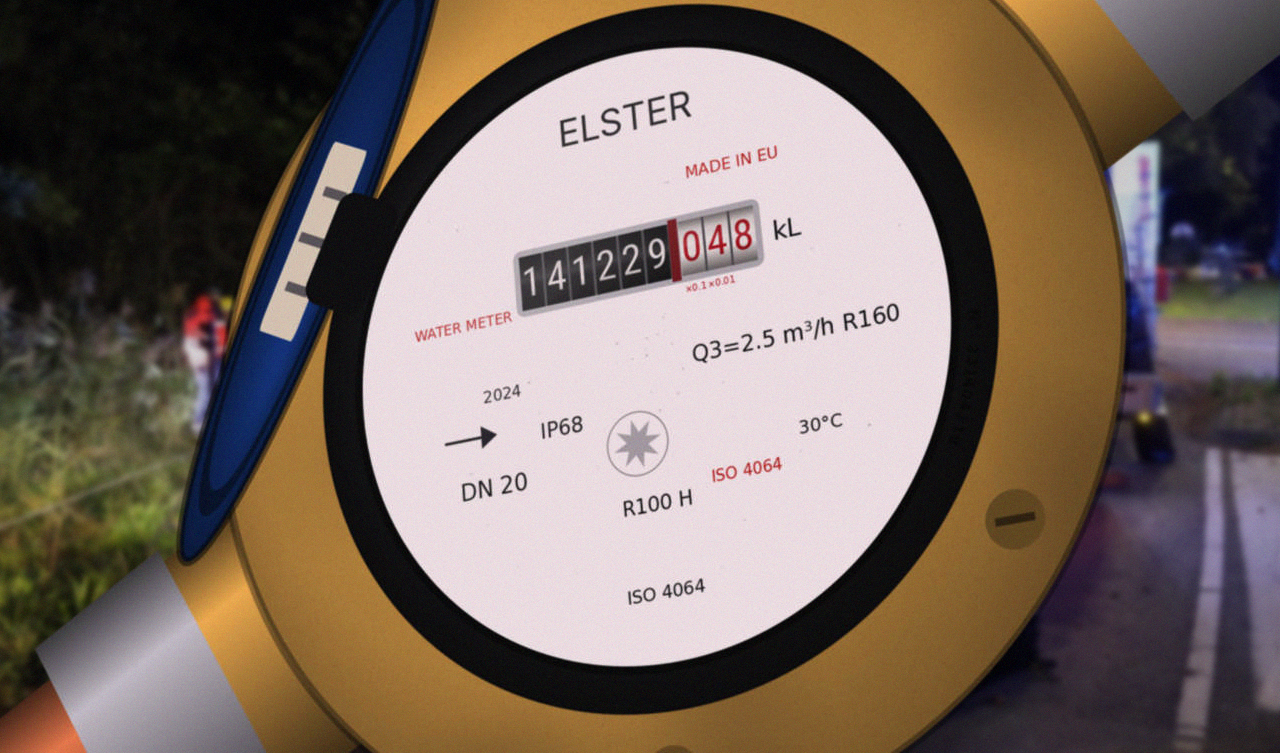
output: value=141229.048 unit=kL
